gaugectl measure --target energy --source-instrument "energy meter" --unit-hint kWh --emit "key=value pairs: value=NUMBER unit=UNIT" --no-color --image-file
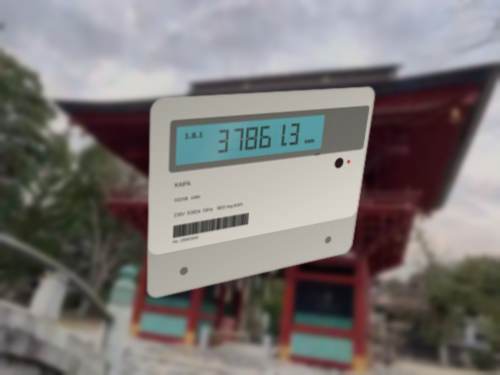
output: value=37861.3 unit=kWh
